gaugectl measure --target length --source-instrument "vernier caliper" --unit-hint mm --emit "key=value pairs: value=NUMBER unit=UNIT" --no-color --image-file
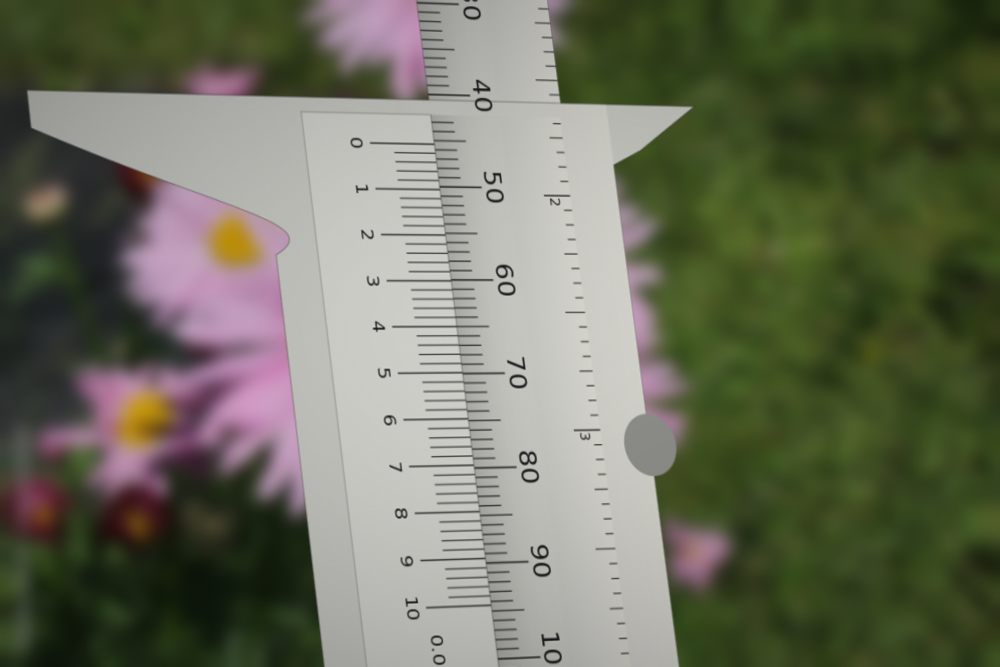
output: value=45.4 unit=mm
